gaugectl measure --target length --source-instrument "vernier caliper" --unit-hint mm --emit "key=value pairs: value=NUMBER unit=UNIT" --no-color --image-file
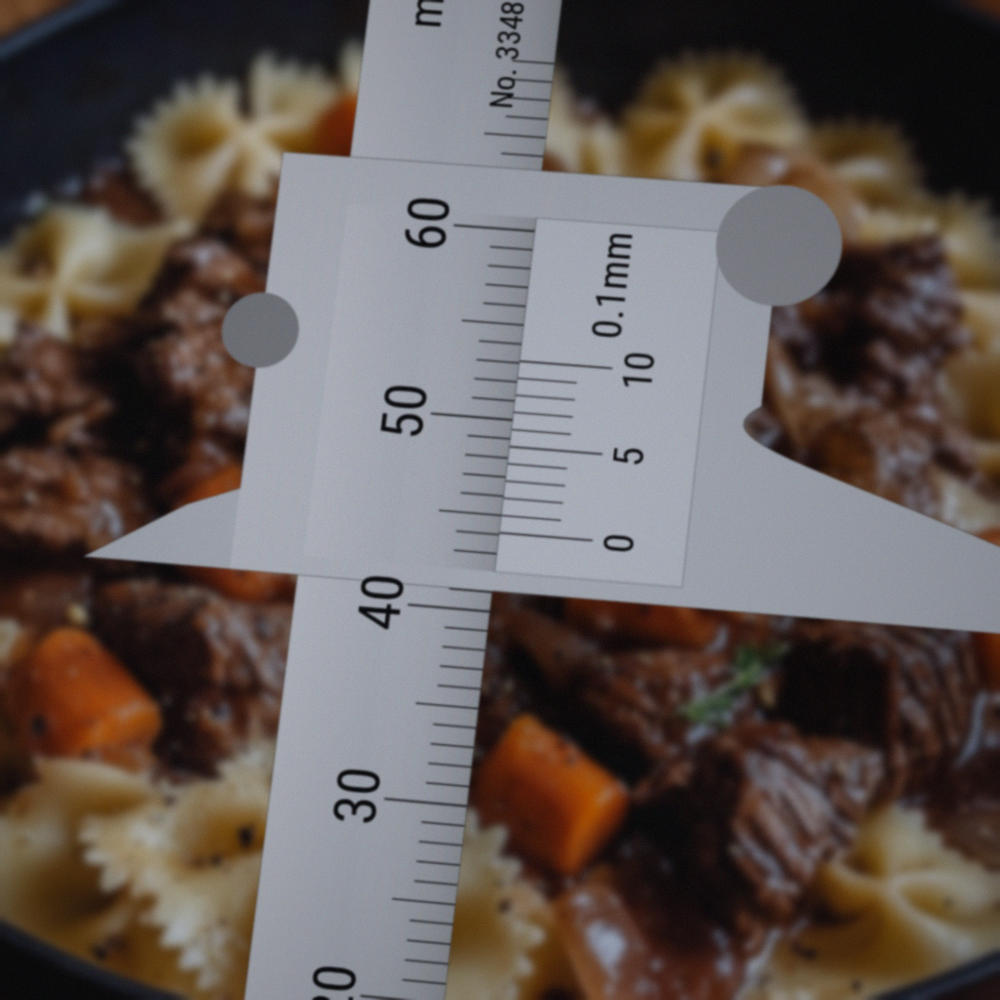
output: value=44.1 unit=mm
